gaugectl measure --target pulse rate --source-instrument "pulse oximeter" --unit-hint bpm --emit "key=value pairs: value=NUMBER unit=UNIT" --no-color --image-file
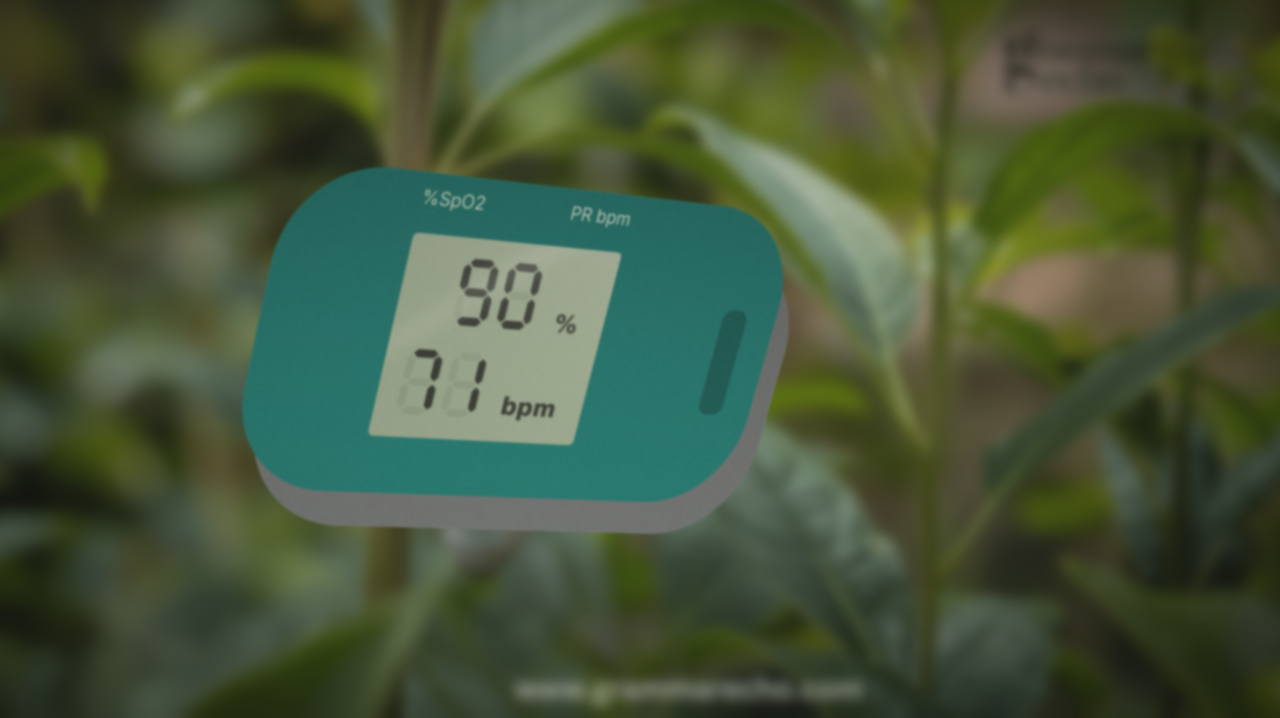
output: value=71 unit=bpm
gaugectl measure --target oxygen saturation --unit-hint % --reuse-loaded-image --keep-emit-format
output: value=90 unit=%
